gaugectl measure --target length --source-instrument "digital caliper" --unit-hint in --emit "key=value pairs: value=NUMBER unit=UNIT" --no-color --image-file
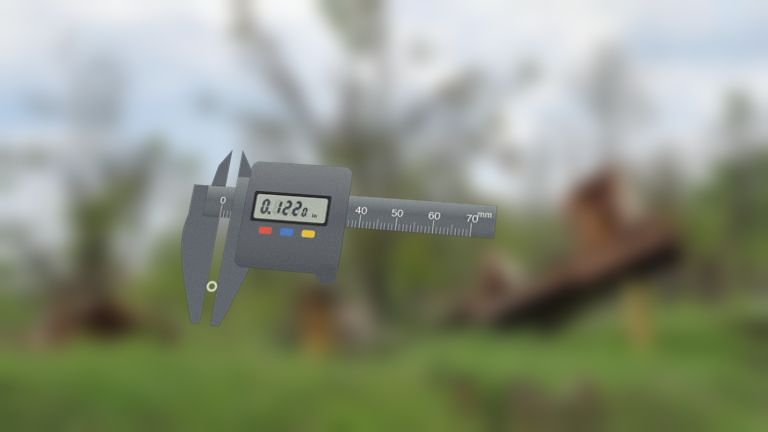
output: value=0.1220 unit=in
